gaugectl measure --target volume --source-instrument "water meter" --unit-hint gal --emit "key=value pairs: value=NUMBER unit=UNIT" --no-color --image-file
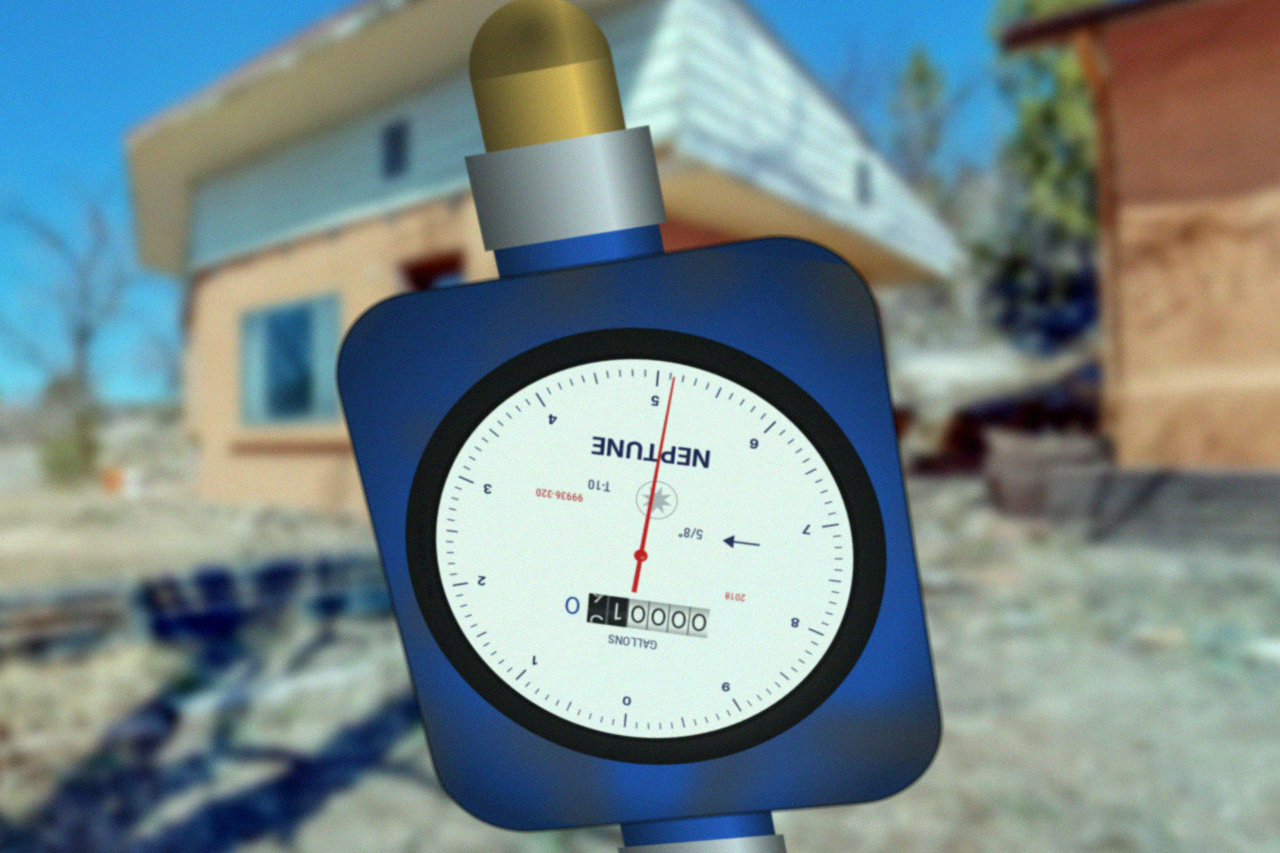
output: value=155.1 unit=gal
